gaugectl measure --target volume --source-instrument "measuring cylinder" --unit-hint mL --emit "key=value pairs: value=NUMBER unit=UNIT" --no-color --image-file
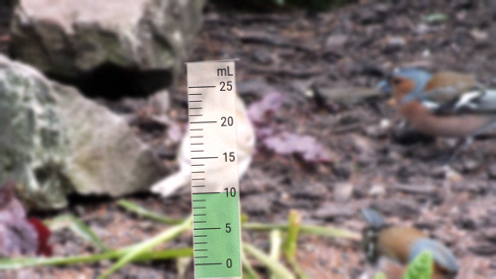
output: value=10 unit=mL
